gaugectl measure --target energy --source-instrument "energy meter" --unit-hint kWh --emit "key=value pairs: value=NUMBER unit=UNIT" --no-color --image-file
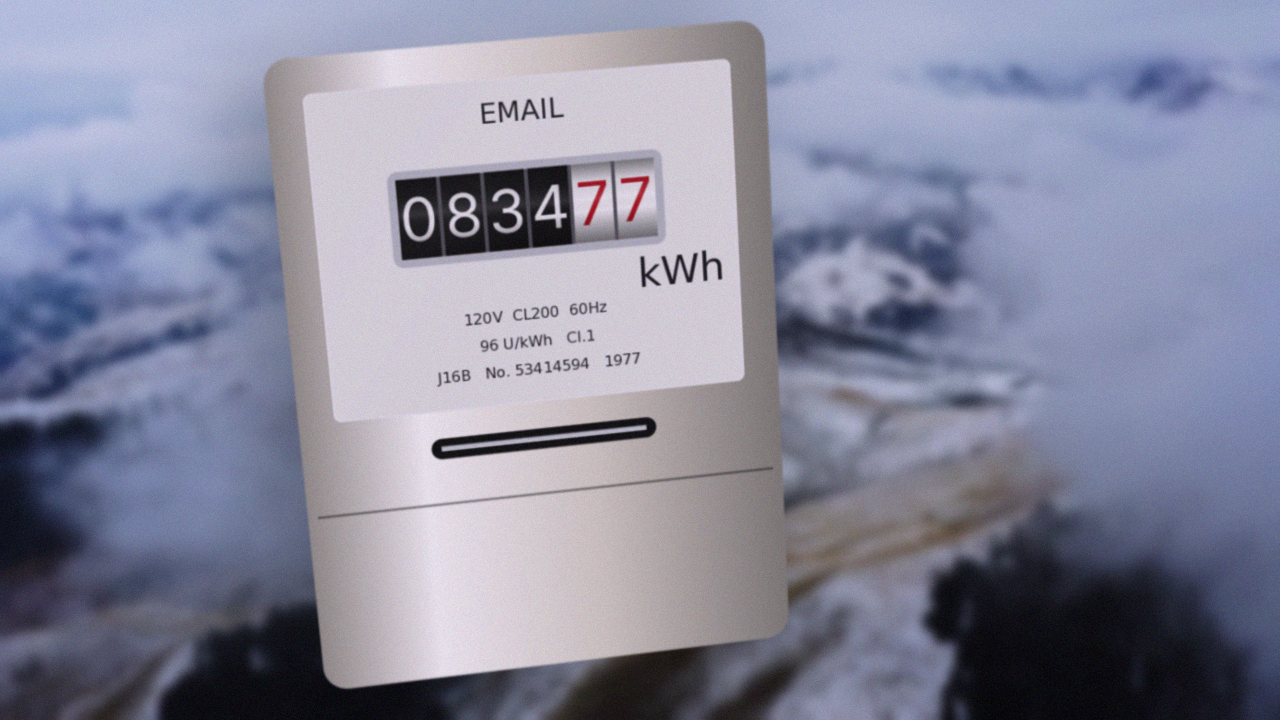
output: value=834.77 unit=kWh
